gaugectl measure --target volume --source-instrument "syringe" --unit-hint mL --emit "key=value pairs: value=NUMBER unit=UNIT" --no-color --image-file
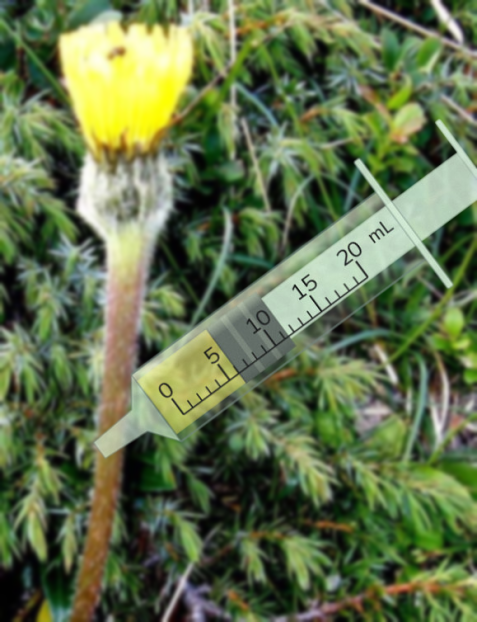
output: value=6 unit=mL
